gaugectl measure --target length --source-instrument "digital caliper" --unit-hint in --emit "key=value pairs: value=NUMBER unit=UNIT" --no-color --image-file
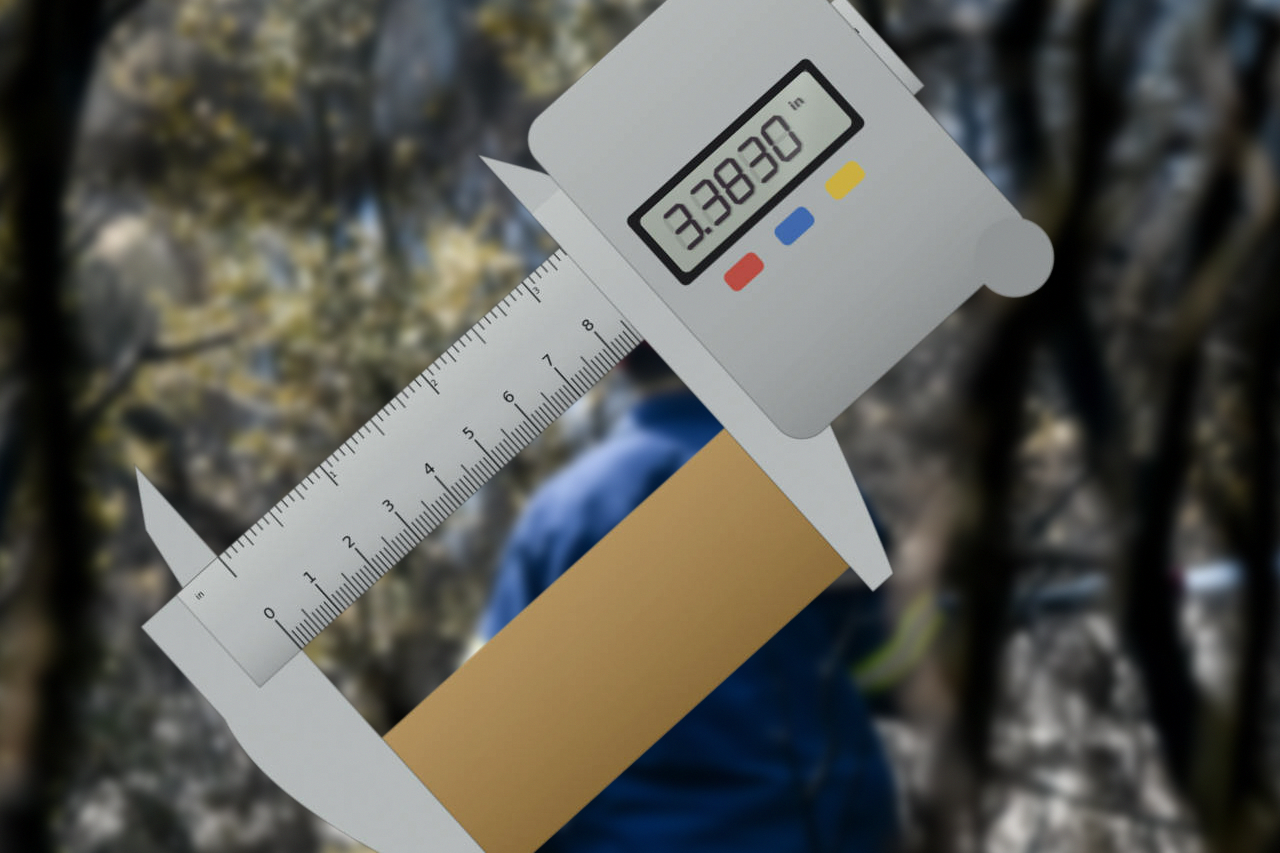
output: value=3.3830 unit=in
